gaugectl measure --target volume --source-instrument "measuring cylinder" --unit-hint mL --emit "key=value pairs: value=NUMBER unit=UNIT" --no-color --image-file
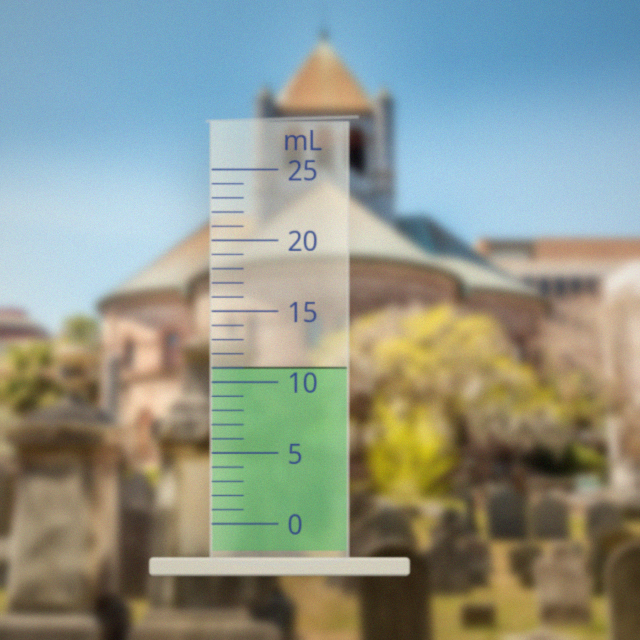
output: value=11 unit=mL
